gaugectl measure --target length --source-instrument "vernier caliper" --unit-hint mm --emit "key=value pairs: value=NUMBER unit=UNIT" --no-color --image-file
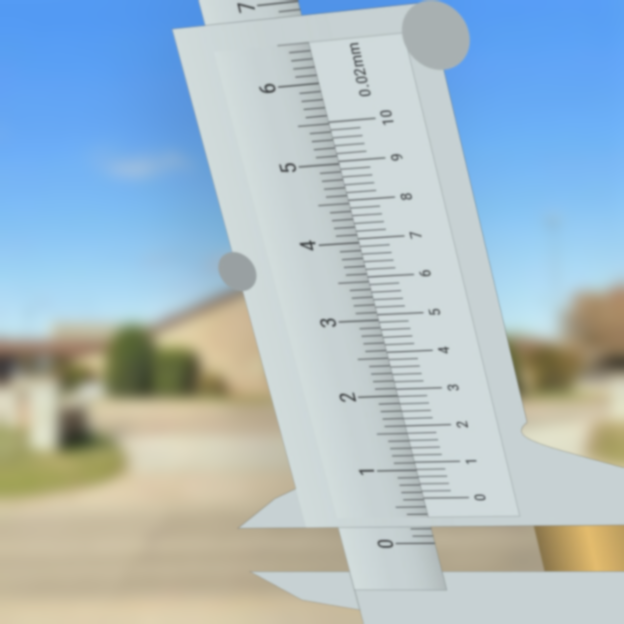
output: value=6.2 unit=mm
